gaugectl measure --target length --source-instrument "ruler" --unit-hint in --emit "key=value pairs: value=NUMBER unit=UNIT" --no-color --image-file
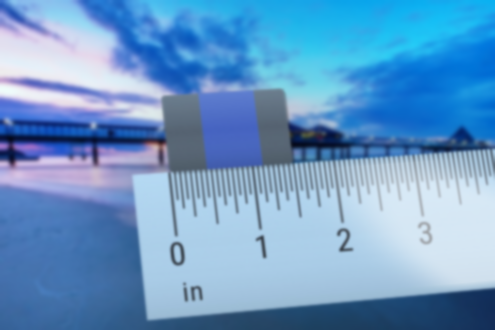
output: value=1.5 unit=in
